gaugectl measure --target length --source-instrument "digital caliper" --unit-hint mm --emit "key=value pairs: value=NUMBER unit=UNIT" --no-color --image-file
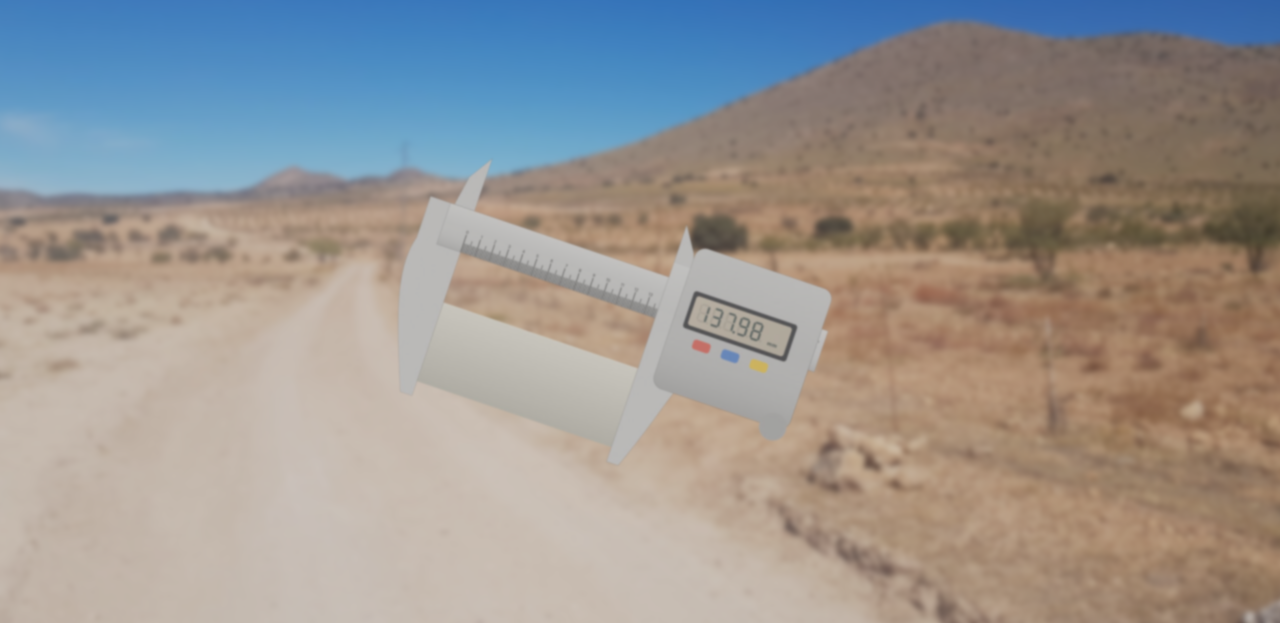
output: value=137.98 unit=mm
